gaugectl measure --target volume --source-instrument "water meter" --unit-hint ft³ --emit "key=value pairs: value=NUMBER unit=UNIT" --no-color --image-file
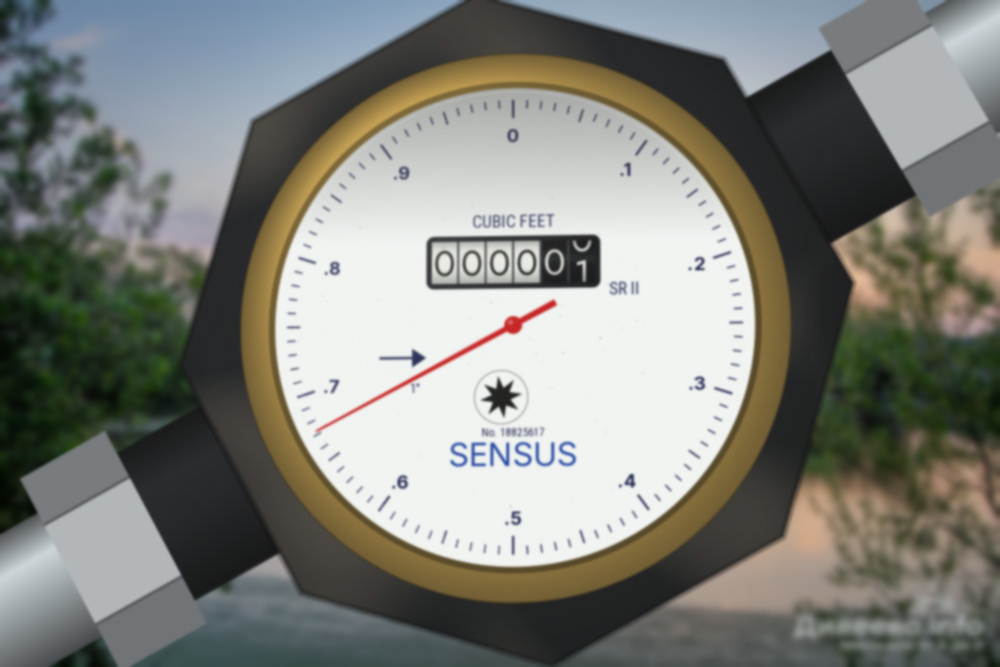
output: value=0.67 unit=ft³
